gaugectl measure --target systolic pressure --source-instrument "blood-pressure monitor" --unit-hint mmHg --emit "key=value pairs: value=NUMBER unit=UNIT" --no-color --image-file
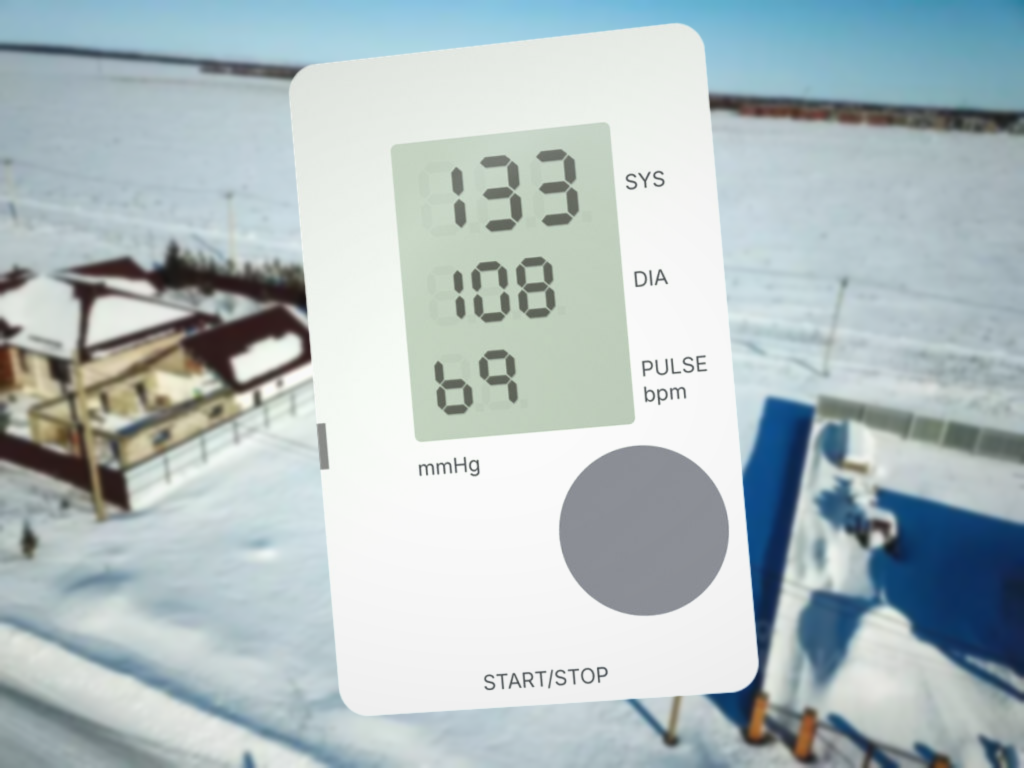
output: value=133 unit=mmHg
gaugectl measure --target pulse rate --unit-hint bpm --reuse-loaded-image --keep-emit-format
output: value=69 unit=bpm
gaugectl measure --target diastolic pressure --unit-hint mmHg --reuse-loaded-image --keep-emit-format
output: value=108 unit=mmHg
